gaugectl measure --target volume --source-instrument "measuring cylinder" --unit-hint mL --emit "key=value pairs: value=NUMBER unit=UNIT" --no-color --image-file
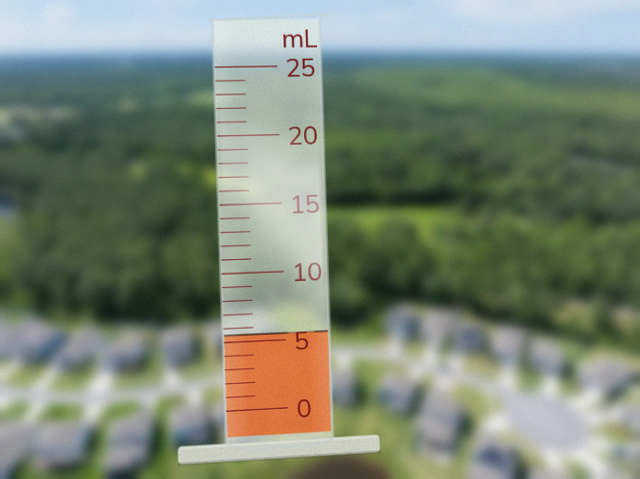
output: value=5.5 unit=mL
